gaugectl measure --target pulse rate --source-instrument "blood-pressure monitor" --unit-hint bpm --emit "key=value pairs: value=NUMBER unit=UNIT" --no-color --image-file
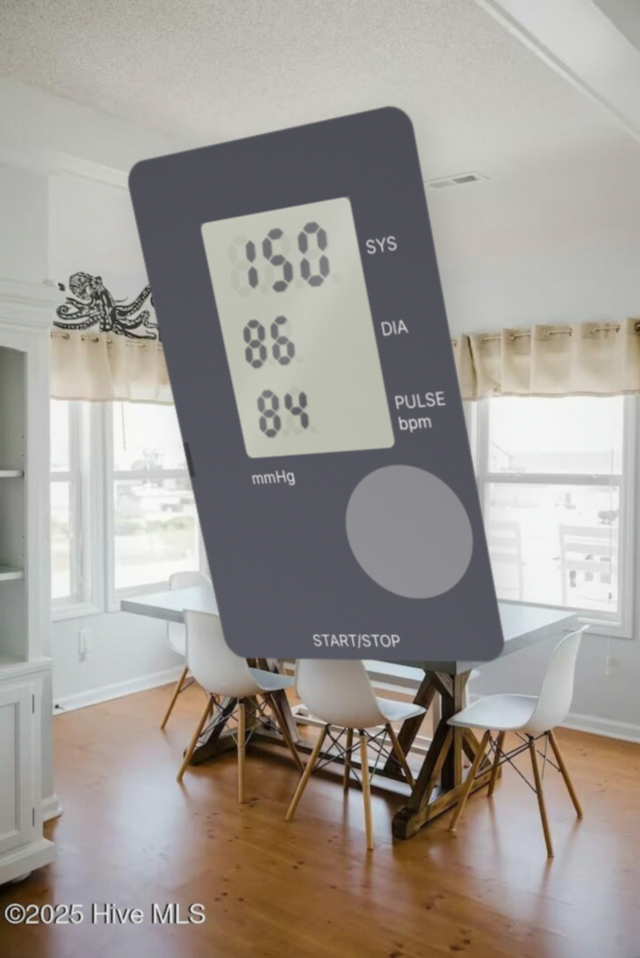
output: value=84 unit=bpm
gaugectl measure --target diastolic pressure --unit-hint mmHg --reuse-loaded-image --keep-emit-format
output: value=86 unit=mmHg
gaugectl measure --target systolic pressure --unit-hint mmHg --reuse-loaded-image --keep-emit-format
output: value=150 unit=mmHg
